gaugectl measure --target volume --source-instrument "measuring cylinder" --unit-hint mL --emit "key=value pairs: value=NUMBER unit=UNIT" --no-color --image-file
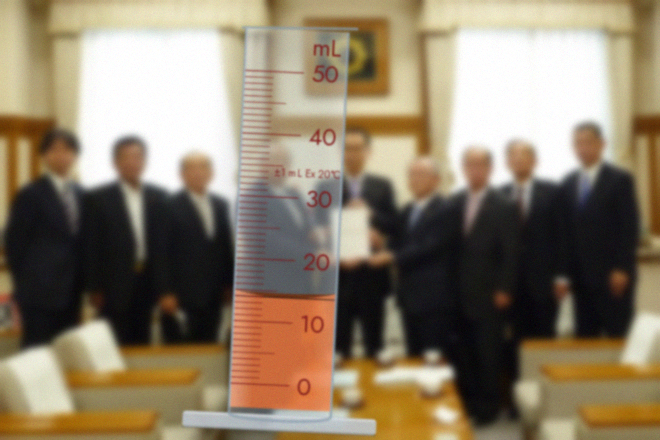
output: value=14 unit=mL
